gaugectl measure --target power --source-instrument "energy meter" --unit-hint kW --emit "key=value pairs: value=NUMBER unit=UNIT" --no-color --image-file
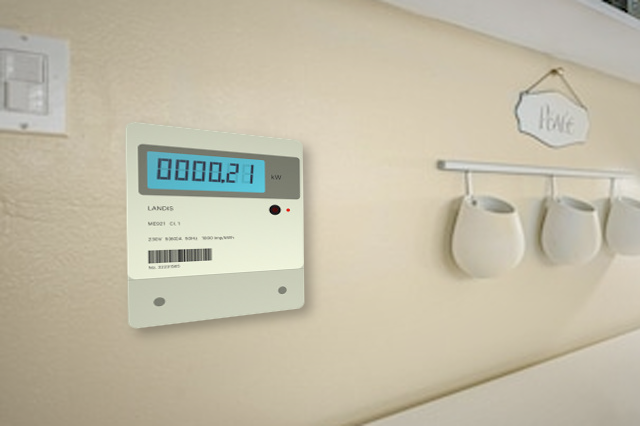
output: value=0.21 unit=kW
